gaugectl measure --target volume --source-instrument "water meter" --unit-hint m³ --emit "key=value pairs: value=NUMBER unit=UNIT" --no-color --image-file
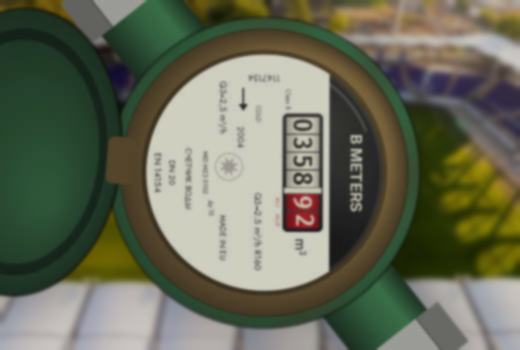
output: value=358.92 unit=m³
